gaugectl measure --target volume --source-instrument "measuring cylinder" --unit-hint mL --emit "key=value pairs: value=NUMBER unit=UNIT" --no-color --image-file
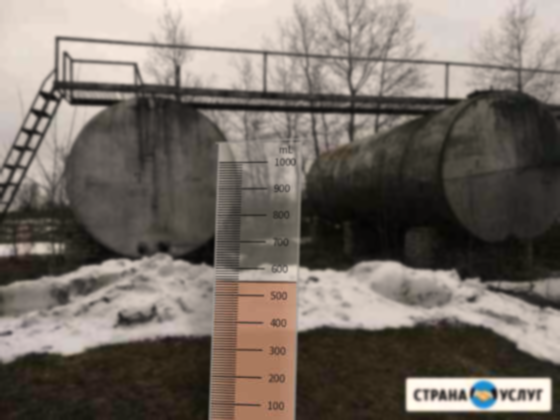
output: value=550 unit=mL
